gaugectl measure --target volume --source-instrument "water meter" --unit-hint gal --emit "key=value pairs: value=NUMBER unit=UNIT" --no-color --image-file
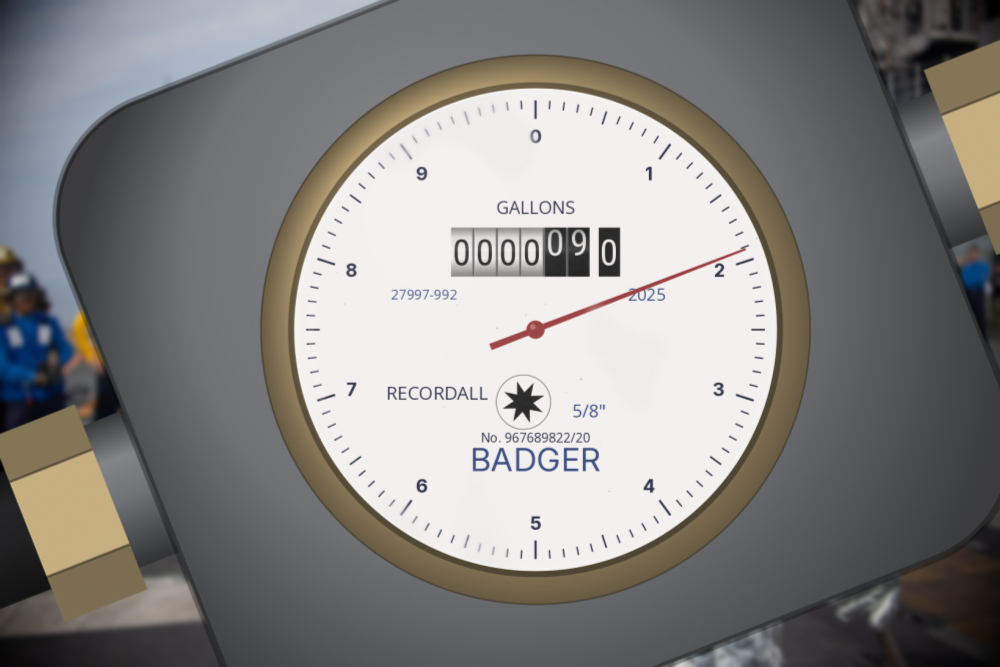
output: value=91.9 unit=gal
